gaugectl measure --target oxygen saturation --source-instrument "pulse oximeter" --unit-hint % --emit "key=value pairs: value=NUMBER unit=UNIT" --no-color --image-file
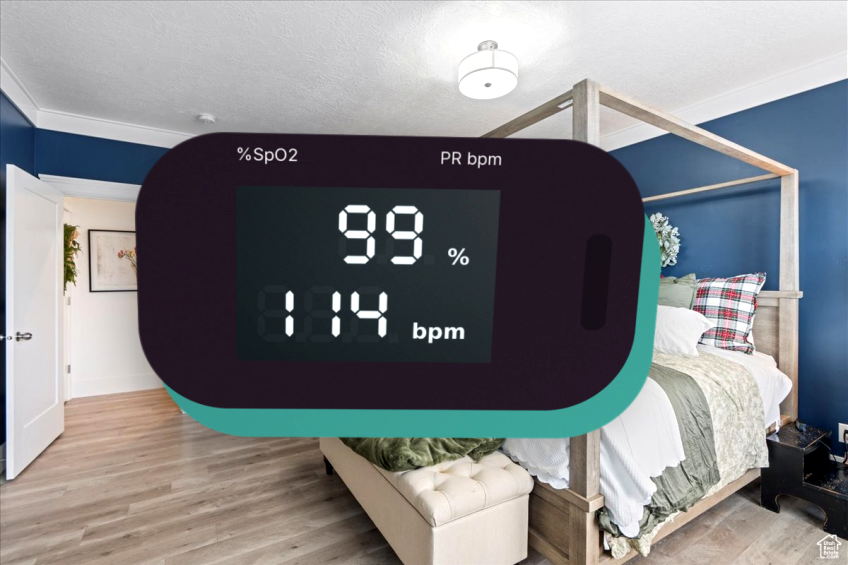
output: value=99 unit=%
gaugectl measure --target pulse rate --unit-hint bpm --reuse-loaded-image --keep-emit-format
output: value=114 unit=bpm
